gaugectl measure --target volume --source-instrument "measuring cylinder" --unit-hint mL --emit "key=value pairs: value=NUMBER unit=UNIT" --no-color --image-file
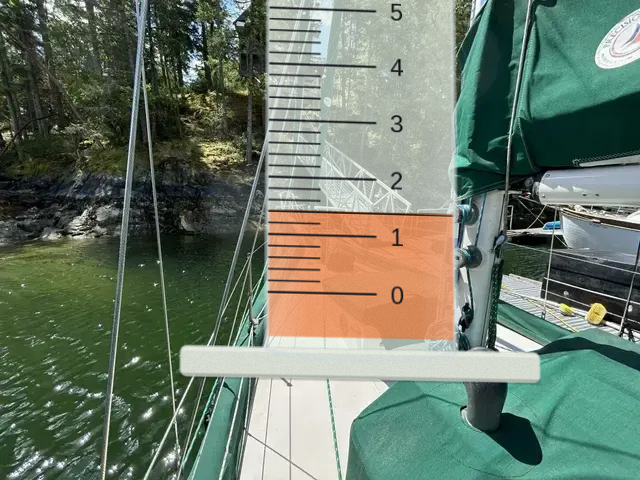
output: value=1.4 unit=mL
